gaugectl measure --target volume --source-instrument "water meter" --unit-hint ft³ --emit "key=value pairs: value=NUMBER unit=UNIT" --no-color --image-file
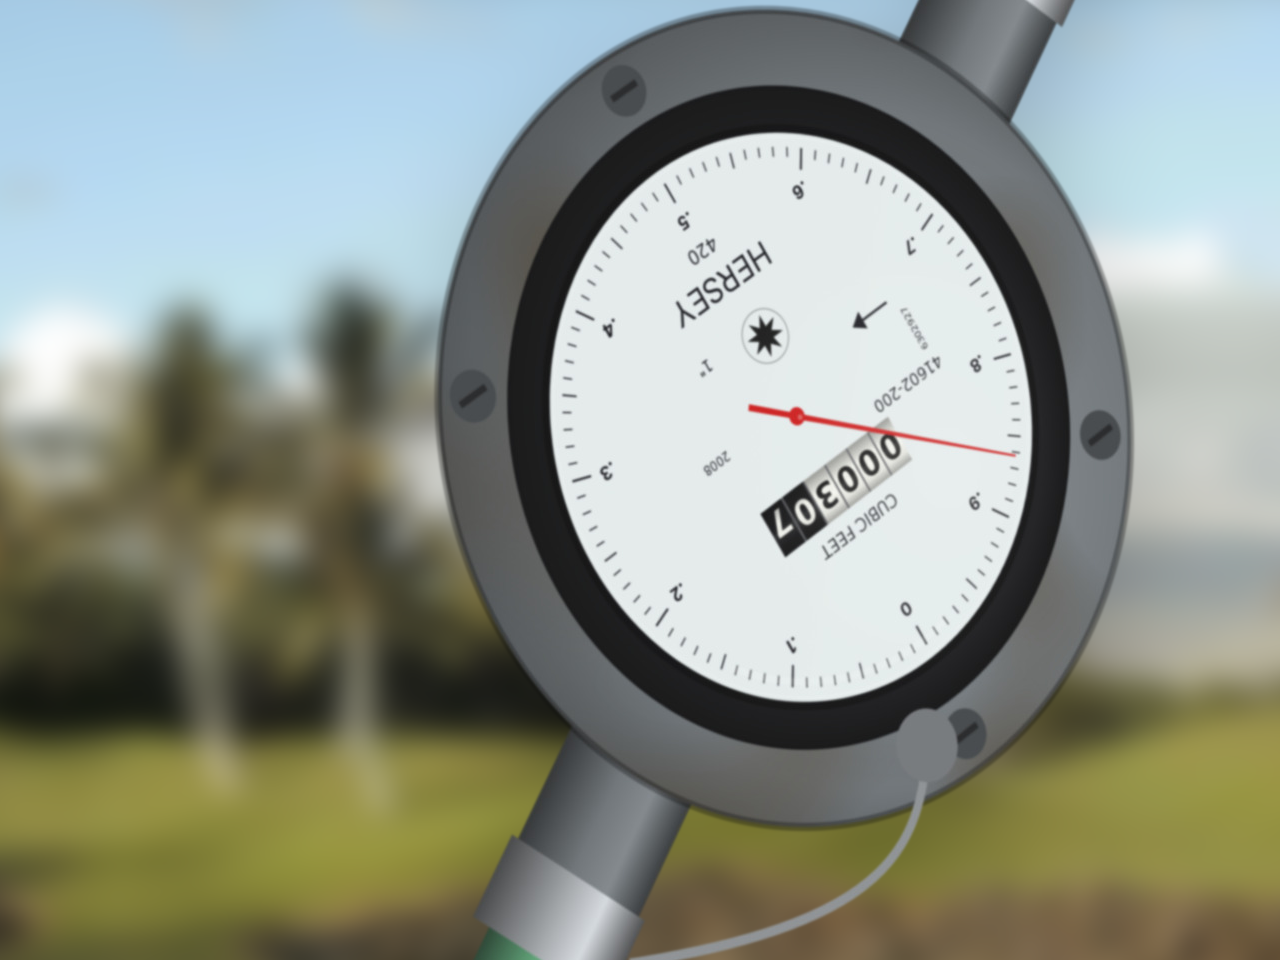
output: value=306.86 unit=ft³
